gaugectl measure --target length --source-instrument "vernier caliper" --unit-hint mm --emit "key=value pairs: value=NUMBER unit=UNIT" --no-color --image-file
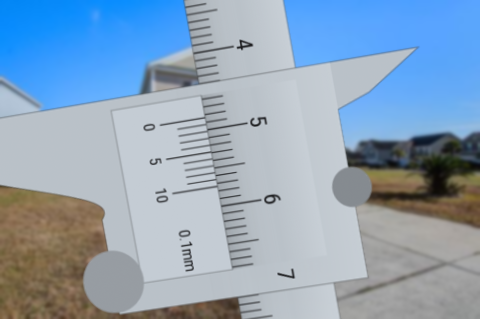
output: value=48.4 unit=mm
